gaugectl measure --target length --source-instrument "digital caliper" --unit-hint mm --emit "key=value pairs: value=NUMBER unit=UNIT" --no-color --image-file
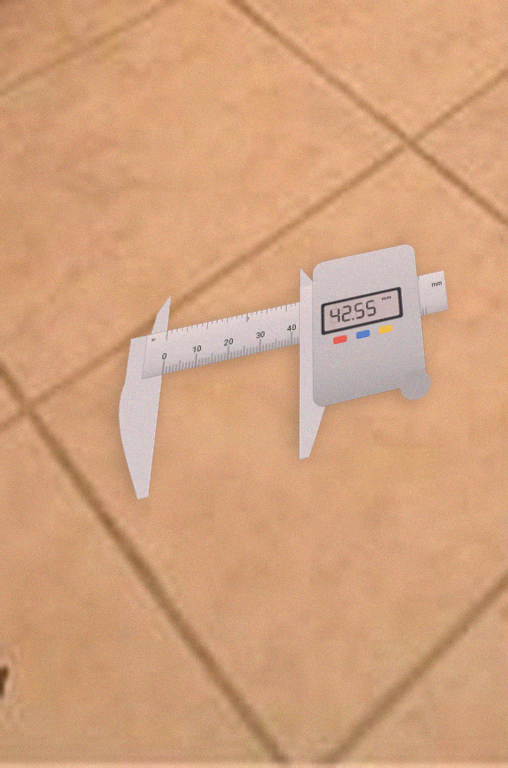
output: value=42.55 unit=mm
